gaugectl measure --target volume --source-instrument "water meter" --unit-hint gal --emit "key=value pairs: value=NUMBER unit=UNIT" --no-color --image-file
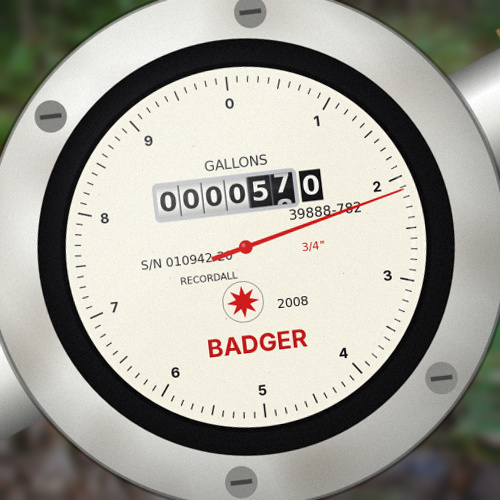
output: value=572.1 unit=gal
